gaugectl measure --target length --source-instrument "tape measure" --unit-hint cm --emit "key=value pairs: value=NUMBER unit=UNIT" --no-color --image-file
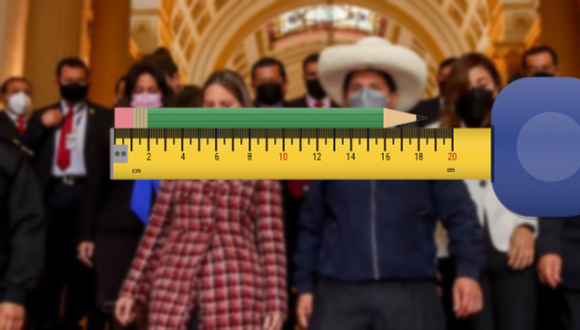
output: value=18.5 unit=cm
